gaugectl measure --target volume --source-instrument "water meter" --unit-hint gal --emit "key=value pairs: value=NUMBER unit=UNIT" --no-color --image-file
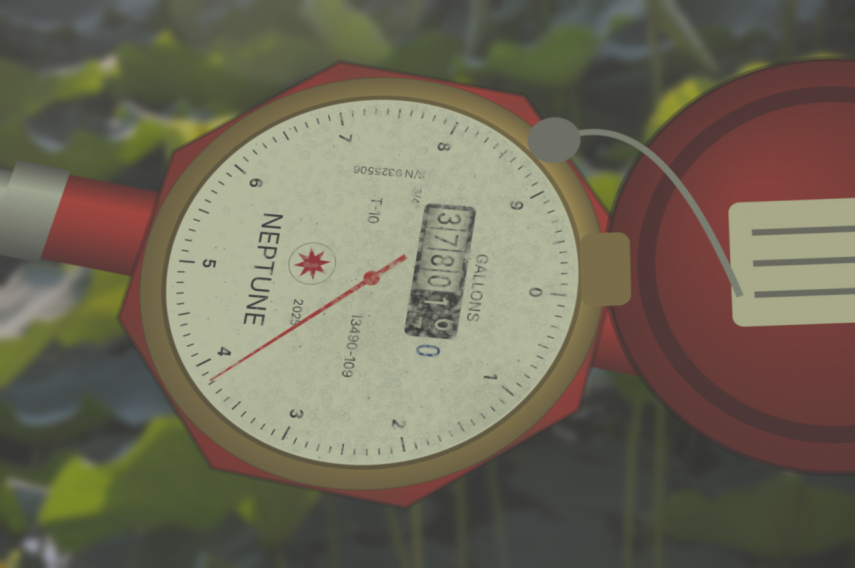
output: value=3780163.8 unit=gal
